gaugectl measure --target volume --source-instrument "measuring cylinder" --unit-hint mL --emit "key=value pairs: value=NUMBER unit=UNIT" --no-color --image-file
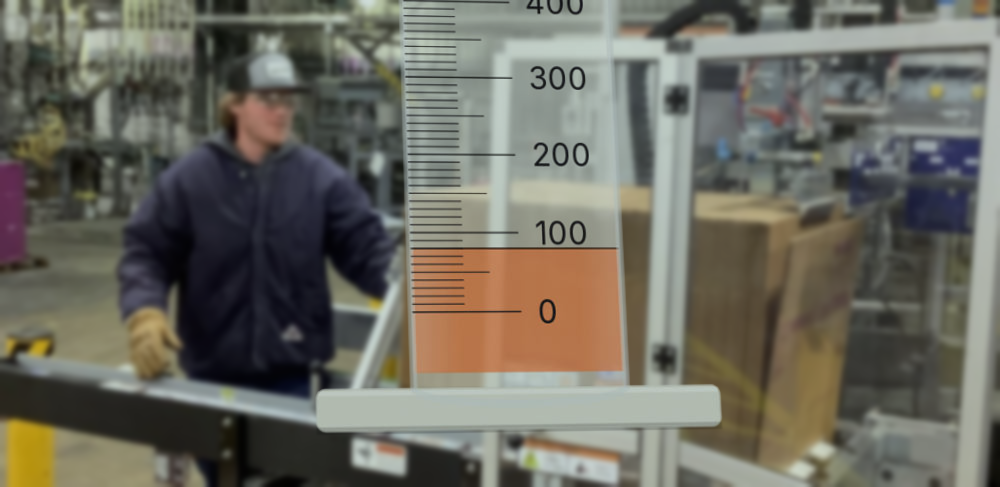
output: value=80 unit=mL
